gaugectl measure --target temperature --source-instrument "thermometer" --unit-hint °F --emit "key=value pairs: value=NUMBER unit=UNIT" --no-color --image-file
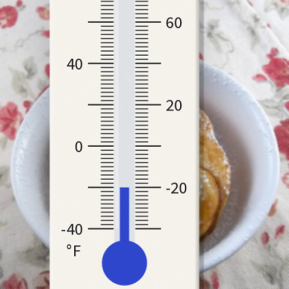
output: value=-20 unit=°F
